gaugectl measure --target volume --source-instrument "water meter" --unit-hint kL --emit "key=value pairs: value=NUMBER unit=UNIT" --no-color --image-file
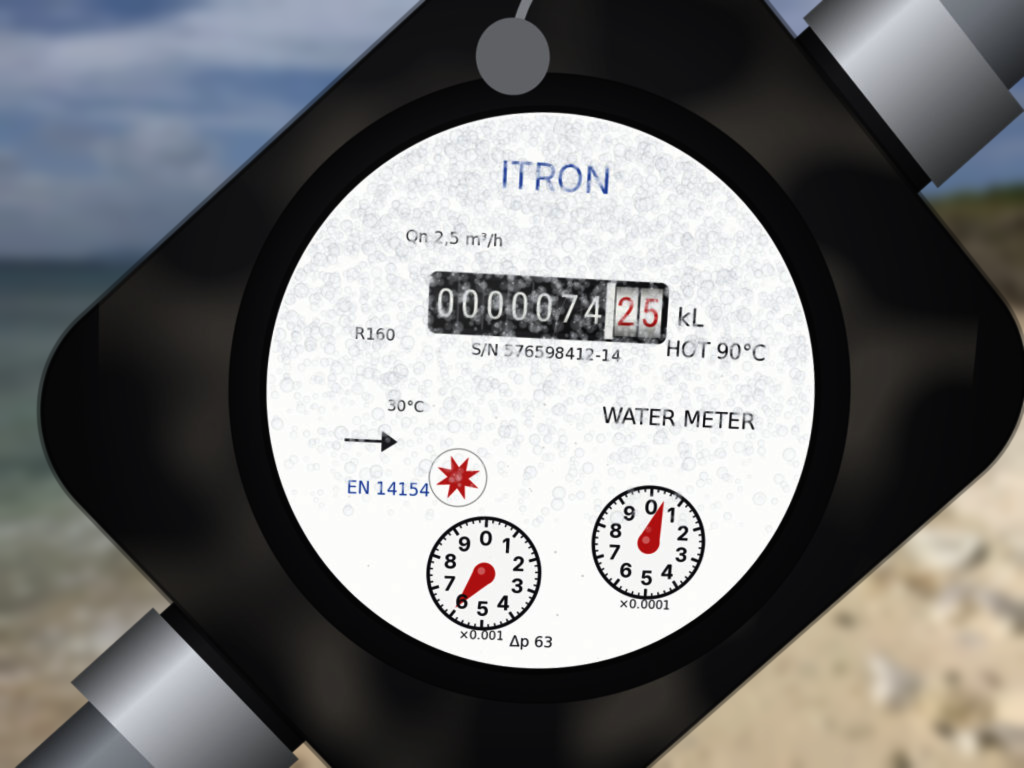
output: value=74.2560 unit=kL
